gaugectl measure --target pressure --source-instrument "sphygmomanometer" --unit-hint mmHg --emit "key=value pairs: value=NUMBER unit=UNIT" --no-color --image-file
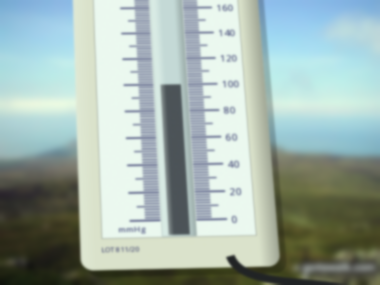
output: value=100 unit=mmHg
